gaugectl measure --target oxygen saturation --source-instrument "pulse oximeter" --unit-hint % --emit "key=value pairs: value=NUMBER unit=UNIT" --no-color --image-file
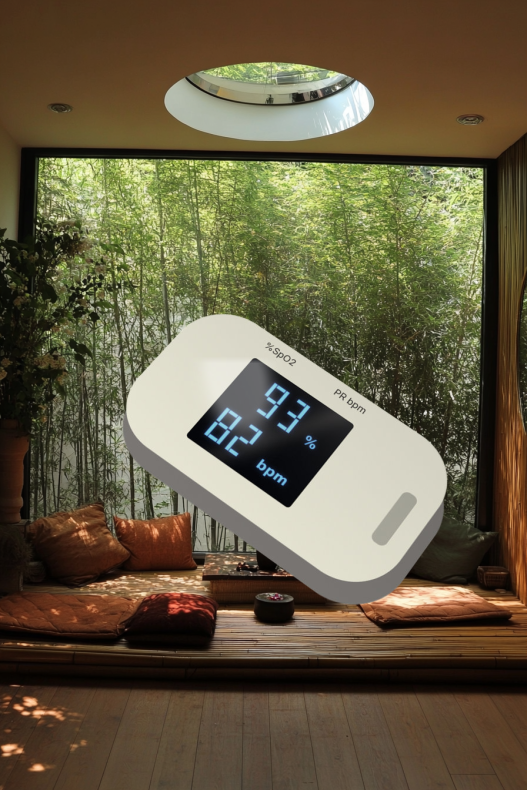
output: value=93 unit=%
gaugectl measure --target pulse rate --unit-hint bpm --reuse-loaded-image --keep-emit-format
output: value=82 unit=bpm
